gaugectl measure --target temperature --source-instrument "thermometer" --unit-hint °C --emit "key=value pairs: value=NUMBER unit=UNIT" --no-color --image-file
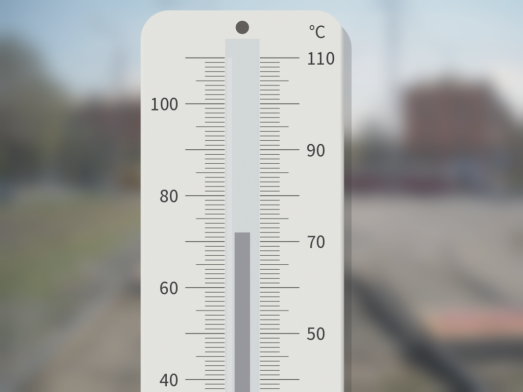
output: value=72 unit=°C
